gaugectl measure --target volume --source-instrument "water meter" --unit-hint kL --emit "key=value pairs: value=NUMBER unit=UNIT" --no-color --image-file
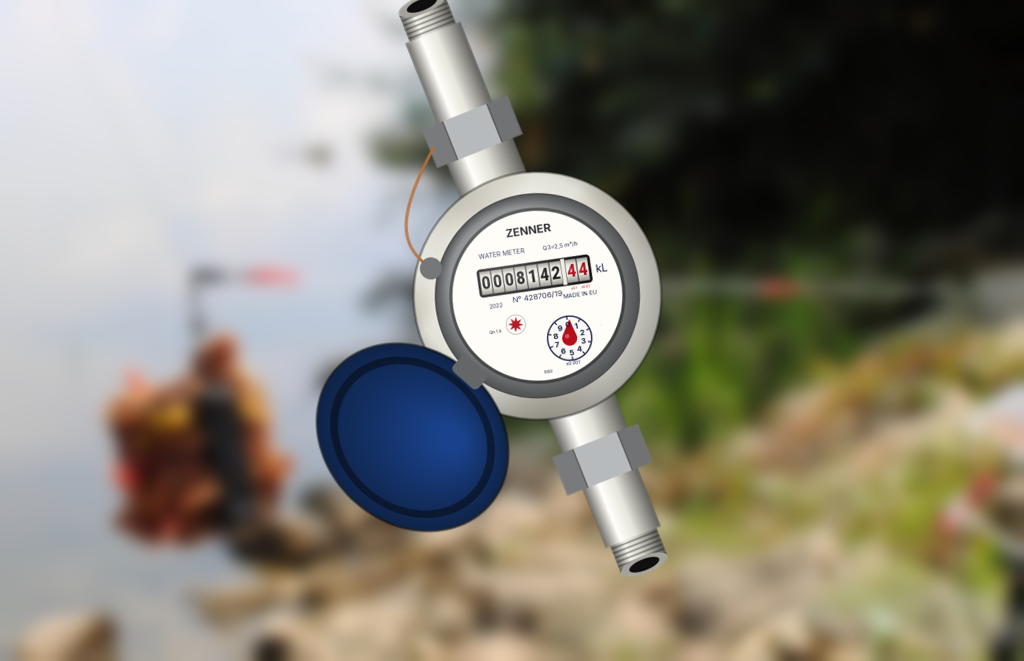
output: value=8142.440 unit=kL
